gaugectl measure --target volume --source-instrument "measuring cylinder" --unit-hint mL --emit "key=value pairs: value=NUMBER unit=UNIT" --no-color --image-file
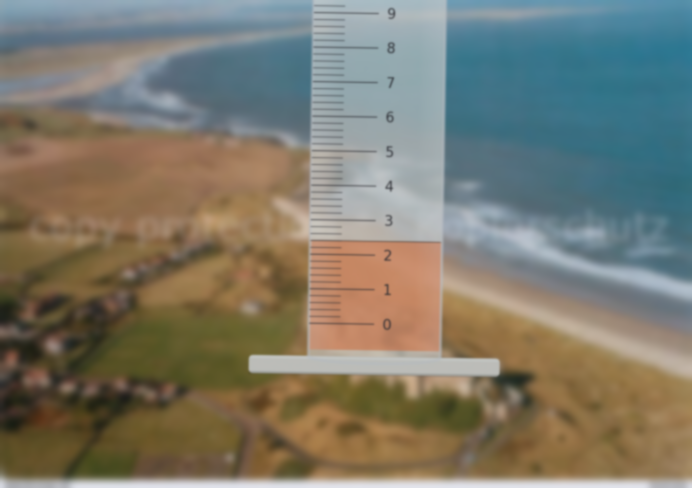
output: value=2.4 unit=mL
